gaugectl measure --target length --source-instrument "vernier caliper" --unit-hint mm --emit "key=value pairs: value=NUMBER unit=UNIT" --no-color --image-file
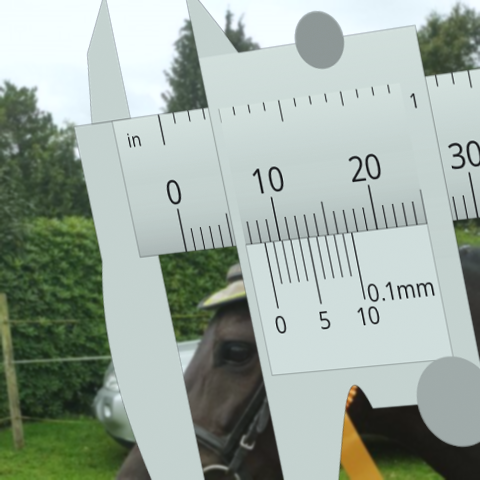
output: value=8.4 unit=mm
